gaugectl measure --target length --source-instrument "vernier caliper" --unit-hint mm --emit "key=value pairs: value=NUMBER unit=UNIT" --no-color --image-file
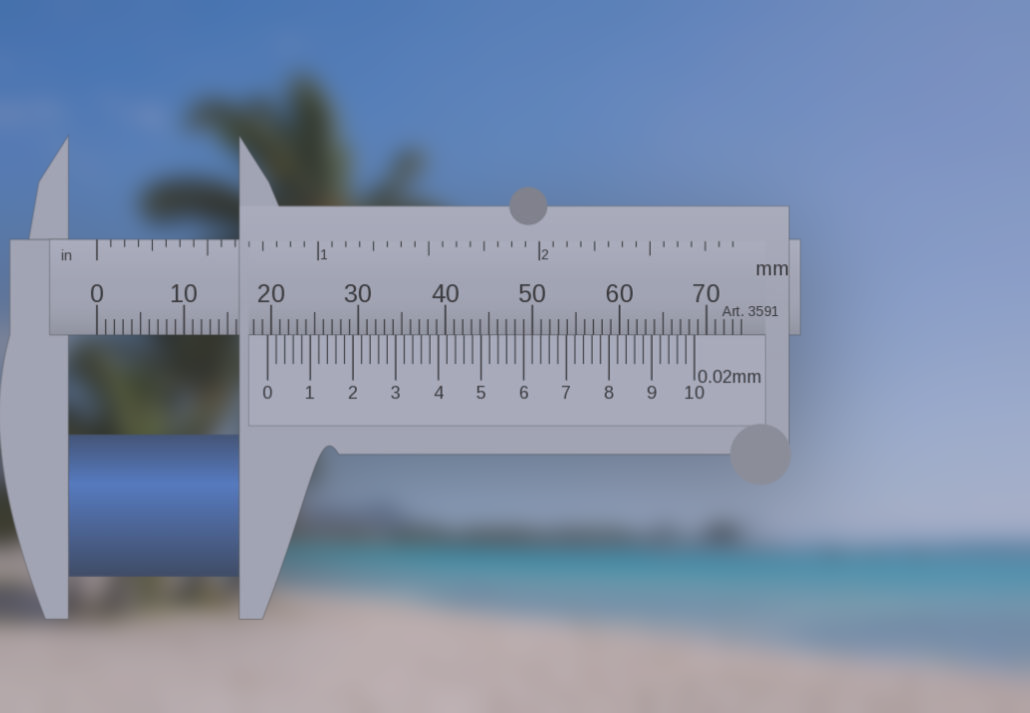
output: value=19.6 unit=mm
